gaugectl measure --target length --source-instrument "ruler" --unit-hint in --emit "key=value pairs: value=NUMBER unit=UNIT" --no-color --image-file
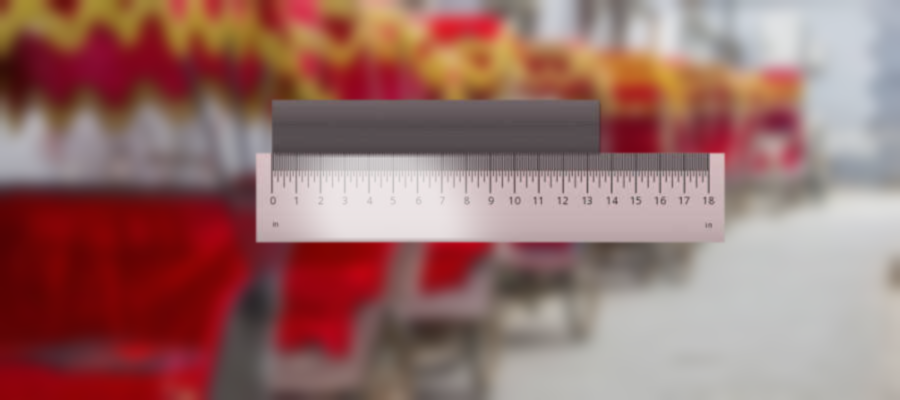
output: value=13.5 unit=in
